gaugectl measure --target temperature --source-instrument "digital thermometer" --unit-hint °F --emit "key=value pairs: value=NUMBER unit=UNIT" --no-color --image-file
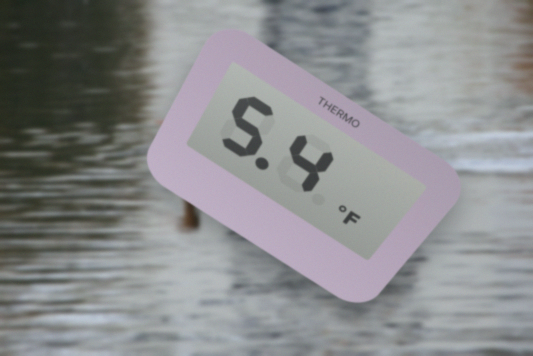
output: value=5.4 unit=°F
